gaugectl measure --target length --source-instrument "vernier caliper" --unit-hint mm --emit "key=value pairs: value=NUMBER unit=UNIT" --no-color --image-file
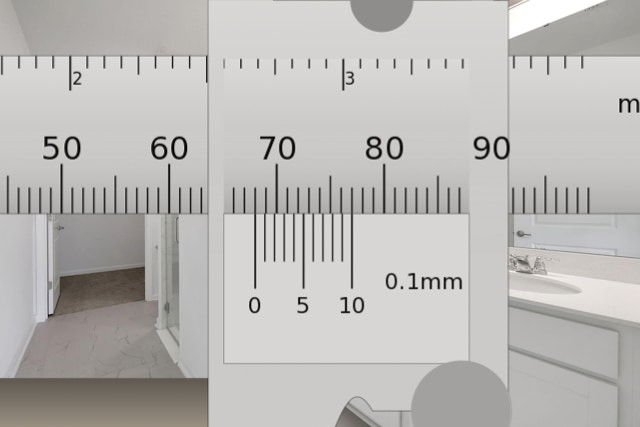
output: value=68.0 unit=mm
